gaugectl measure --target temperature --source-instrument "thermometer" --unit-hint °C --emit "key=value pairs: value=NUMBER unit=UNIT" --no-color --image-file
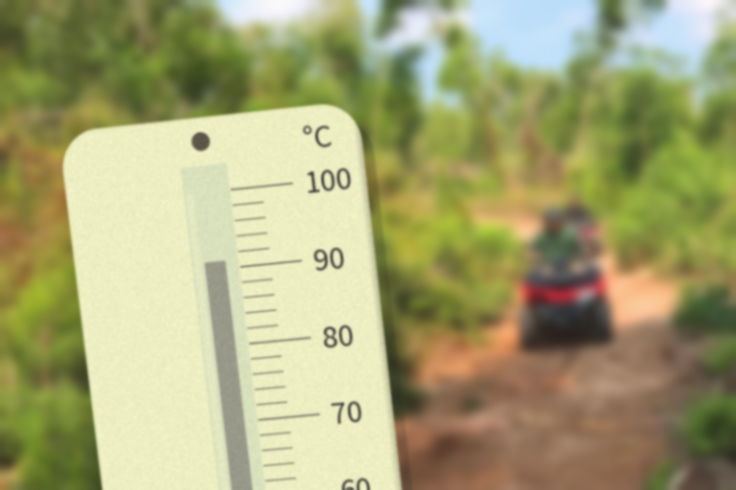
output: value=91 unit=°C
